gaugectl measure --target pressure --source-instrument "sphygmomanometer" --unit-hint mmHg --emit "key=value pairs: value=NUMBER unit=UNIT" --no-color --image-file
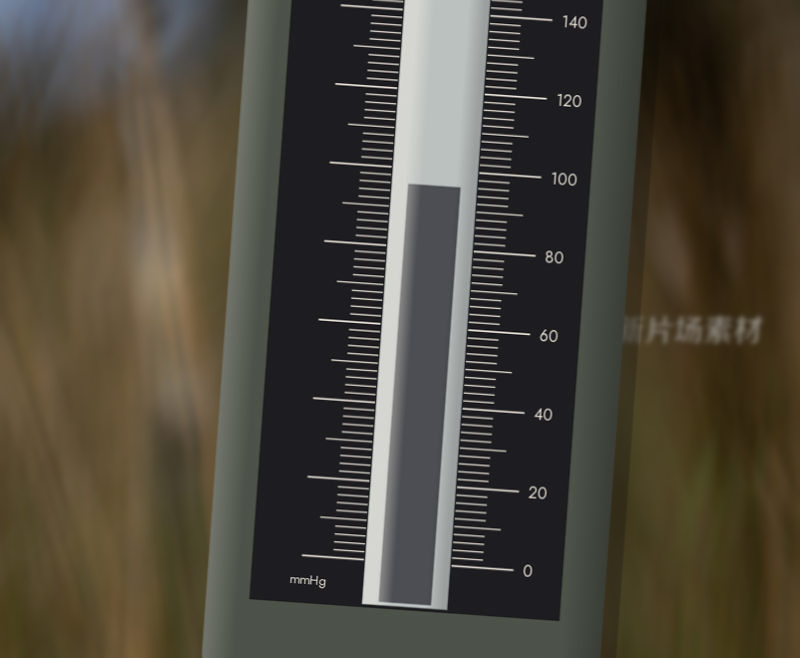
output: value=96 unit=mmHg
